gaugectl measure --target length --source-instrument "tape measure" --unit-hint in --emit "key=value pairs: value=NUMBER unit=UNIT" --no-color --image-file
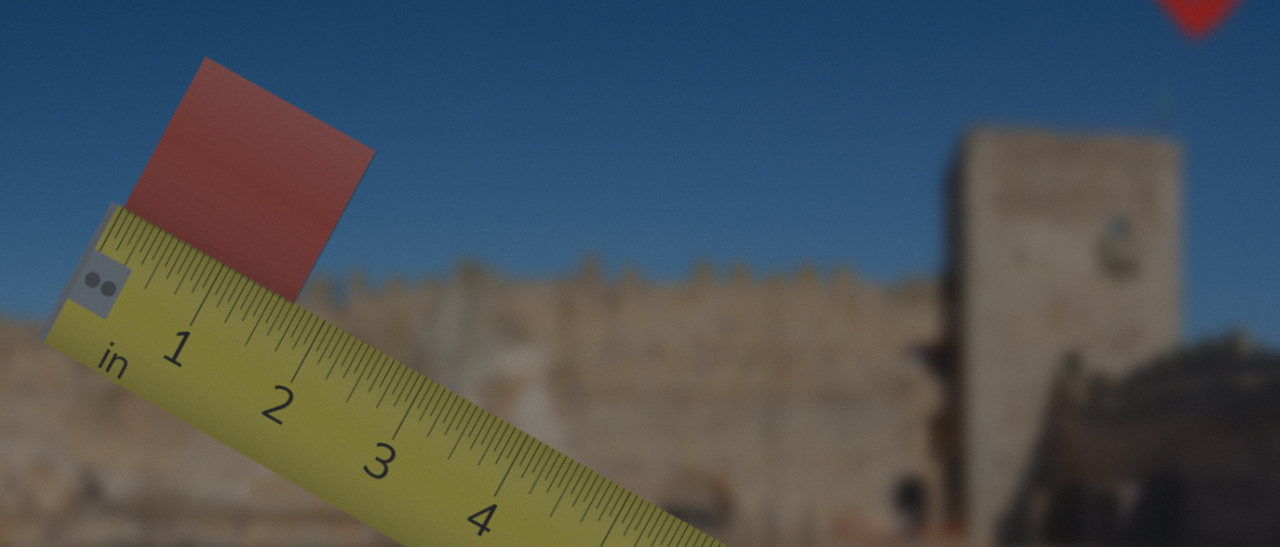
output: value=1.6875 unit=in
